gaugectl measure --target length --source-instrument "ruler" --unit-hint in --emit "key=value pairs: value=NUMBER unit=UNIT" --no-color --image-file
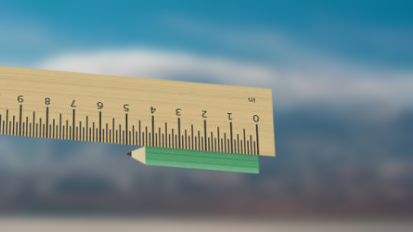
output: value=5 unit=in
